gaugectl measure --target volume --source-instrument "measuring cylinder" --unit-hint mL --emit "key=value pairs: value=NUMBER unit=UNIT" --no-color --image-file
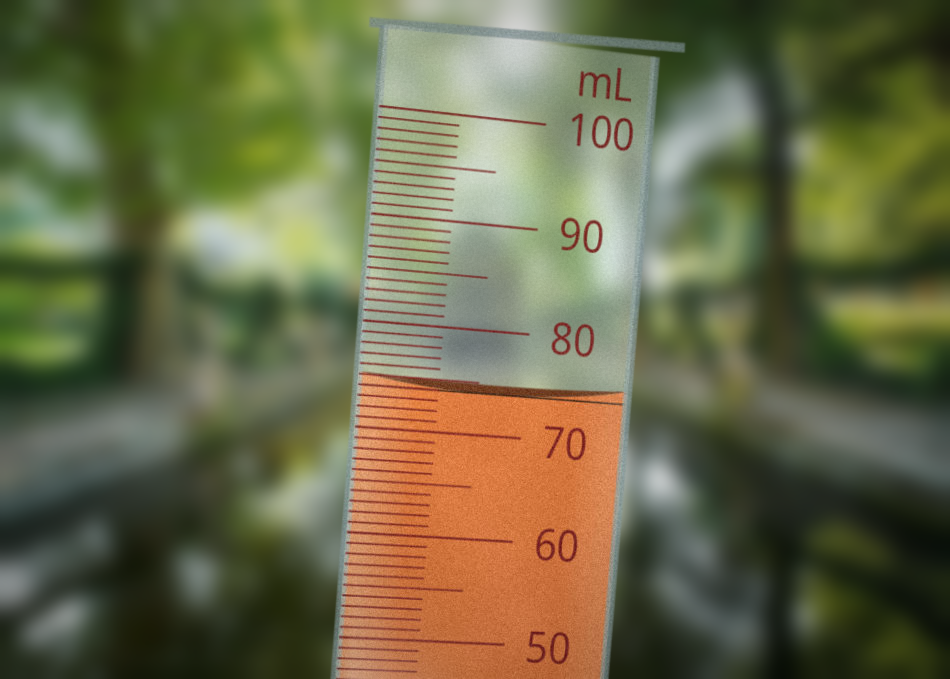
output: value=74 unit=mL
